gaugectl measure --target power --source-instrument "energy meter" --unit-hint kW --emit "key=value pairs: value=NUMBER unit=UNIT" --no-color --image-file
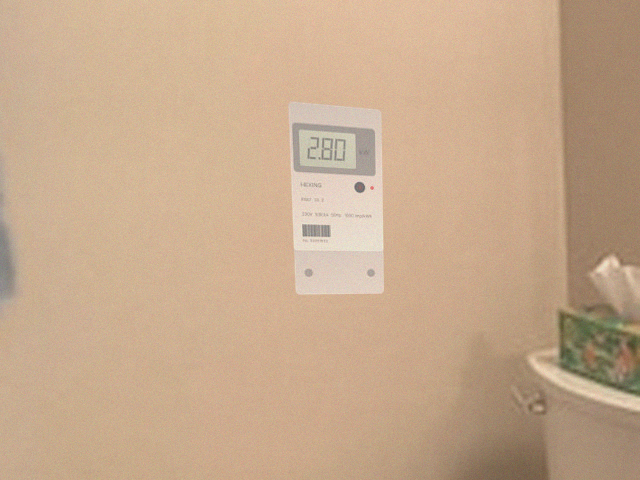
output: value=2.80 unit=kW
